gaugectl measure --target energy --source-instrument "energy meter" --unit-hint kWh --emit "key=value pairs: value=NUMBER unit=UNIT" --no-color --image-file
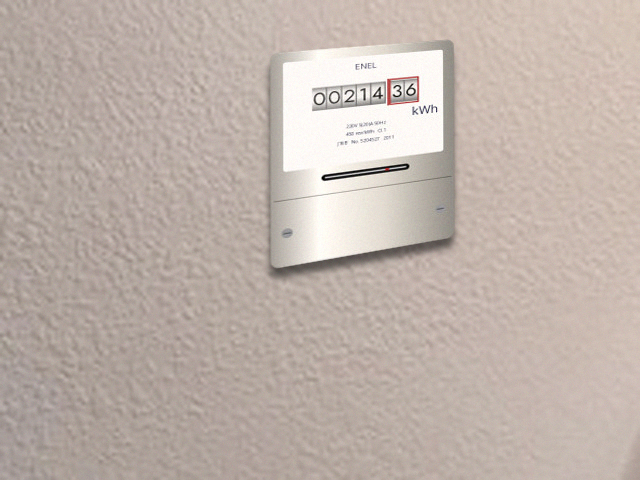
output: value=214.36 unit=kWh
